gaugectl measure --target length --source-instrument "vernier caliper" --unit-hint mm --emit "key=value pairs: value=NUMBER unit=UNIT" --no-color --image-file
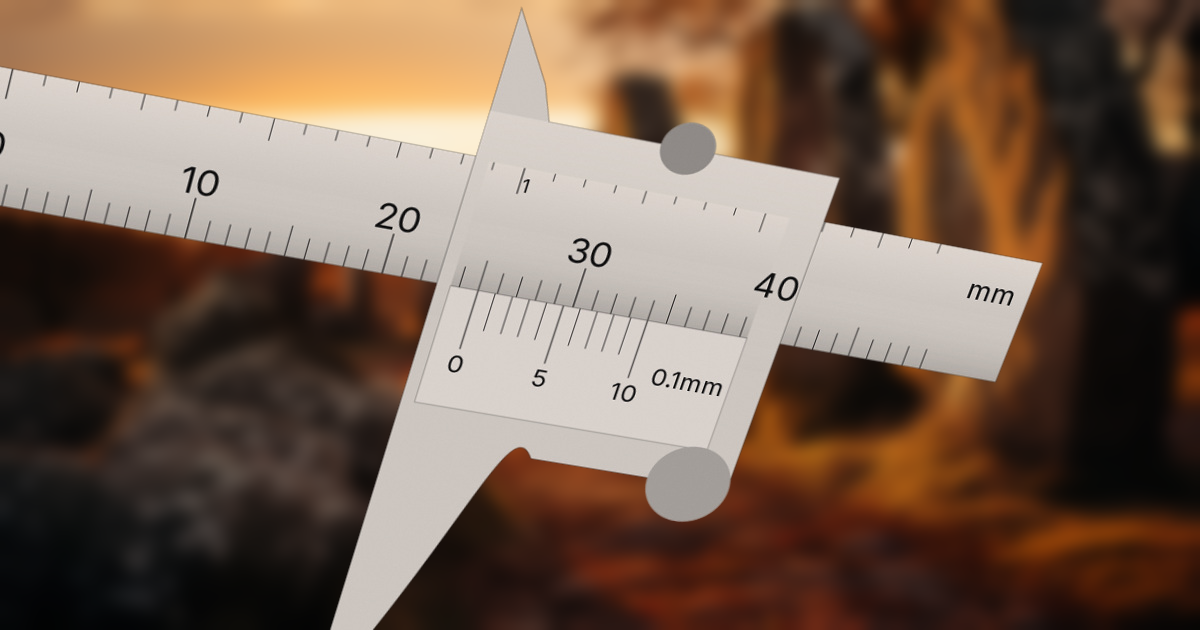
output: value=25.0 unit=mm
